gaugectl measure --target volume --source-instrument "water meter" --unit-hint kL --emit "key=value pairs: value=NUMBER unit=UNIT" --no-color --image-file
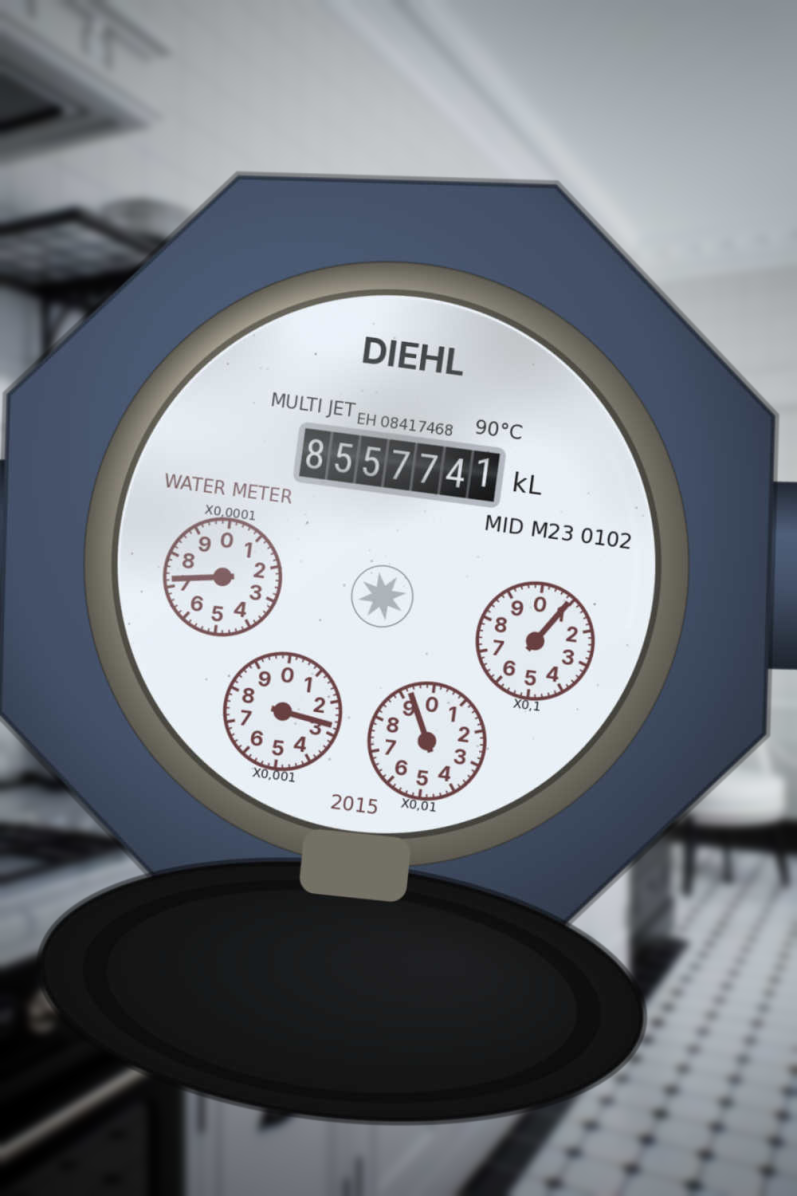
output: value=8557741.0927 unit=kL
